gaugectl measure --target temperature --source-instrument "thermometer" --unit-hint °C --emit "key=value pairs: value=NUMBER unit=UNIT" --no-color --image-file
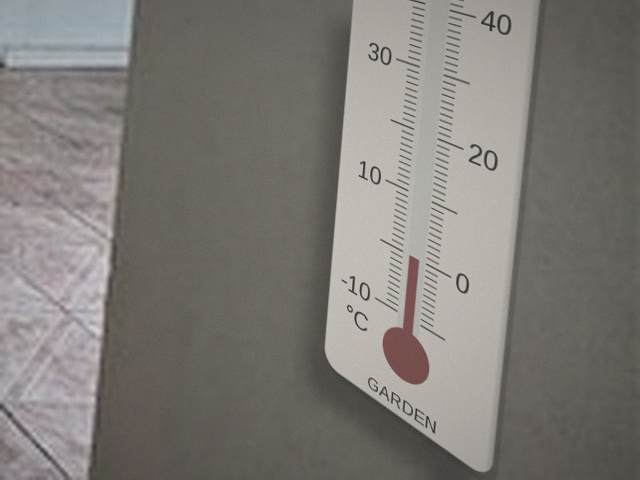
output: value=0 unit=°C
